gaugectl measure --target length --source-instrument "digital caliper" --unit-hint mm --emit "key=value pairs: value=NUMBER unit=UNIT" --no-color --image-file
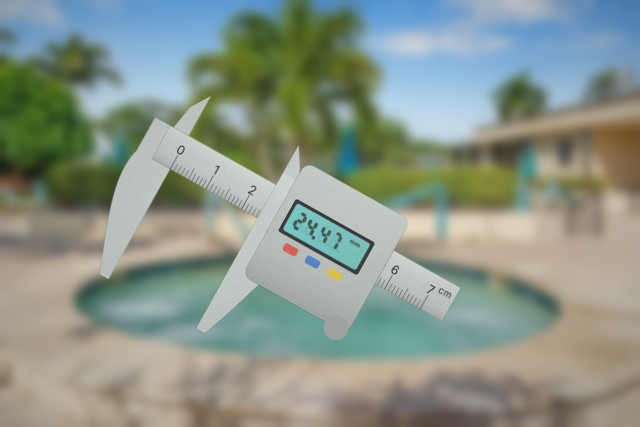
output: value=24.47 unit=mm
